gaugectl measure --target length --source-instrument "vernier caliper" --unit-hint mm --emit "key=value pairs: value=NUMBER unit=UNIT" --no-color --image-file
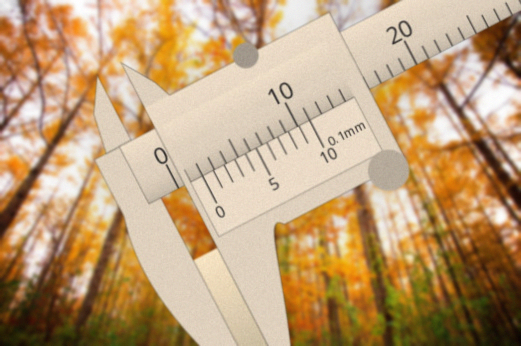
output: value=2.0 unit=mm
